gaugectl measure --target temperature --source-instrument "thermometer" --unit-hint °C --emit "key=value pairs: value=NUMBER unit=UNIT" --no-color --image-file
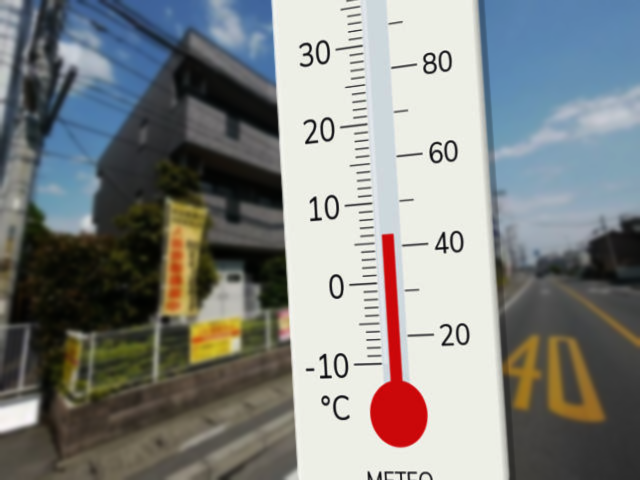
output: value=6 unit=°C
